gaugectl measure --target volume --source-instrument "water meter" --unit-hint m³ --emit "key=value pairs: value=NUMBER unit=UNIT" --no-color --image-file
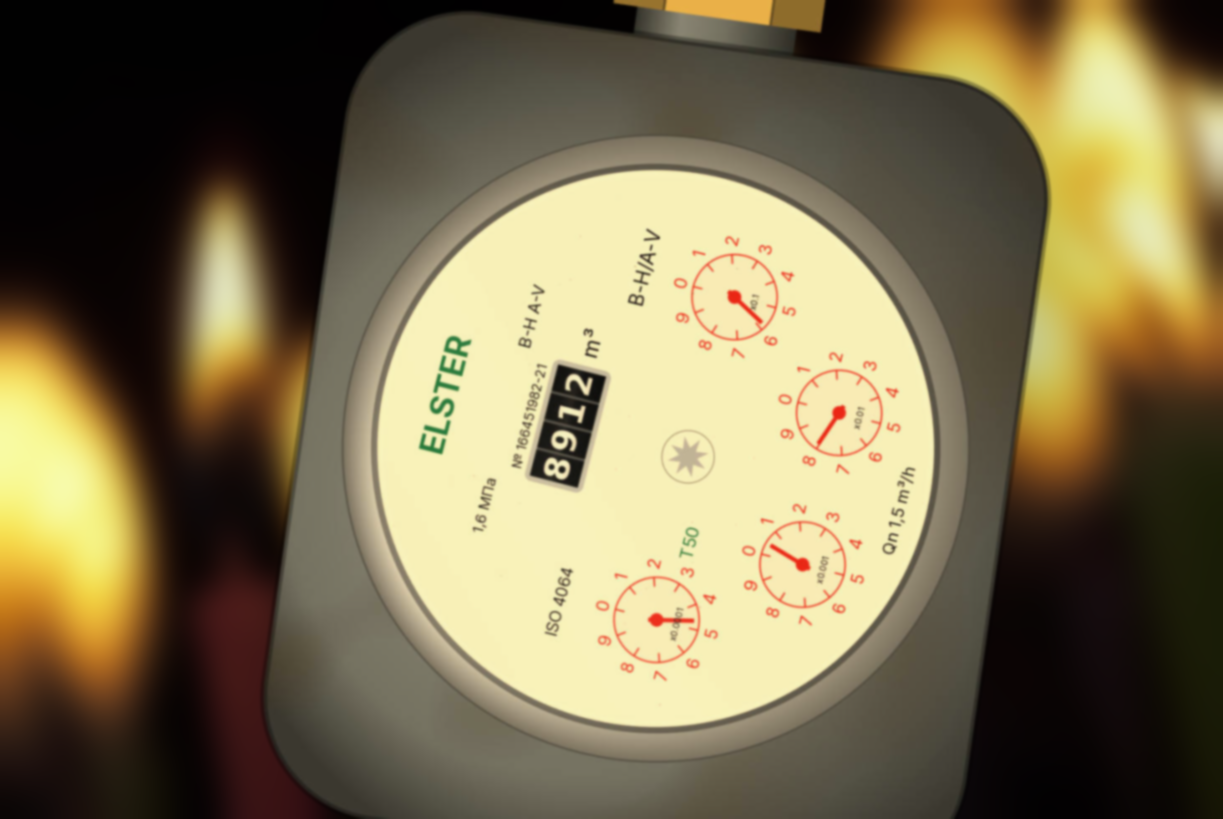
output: value=8912.5804 unit=m³
